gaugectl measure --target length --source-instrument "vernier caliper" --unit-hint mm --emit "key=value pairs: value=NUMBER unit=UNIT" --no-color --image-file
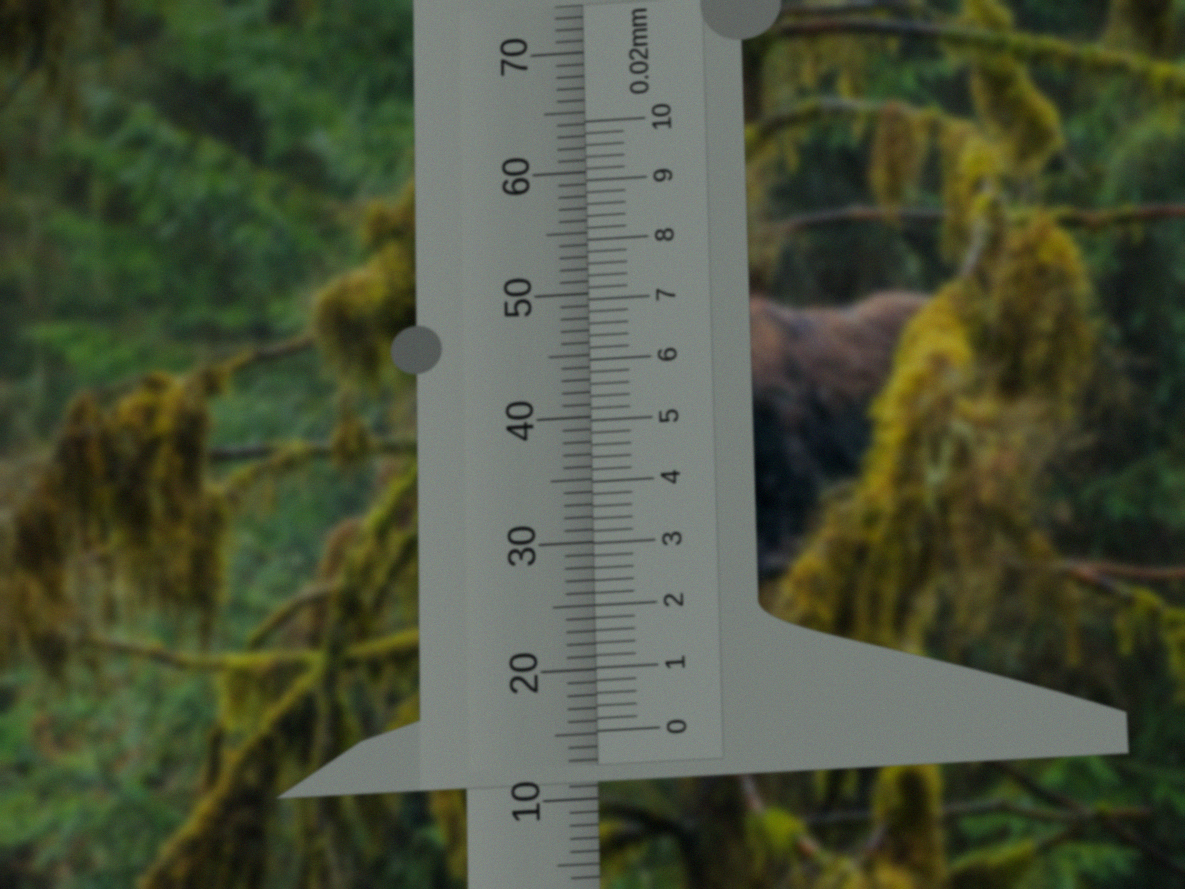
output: value=15.2 unit=mm
